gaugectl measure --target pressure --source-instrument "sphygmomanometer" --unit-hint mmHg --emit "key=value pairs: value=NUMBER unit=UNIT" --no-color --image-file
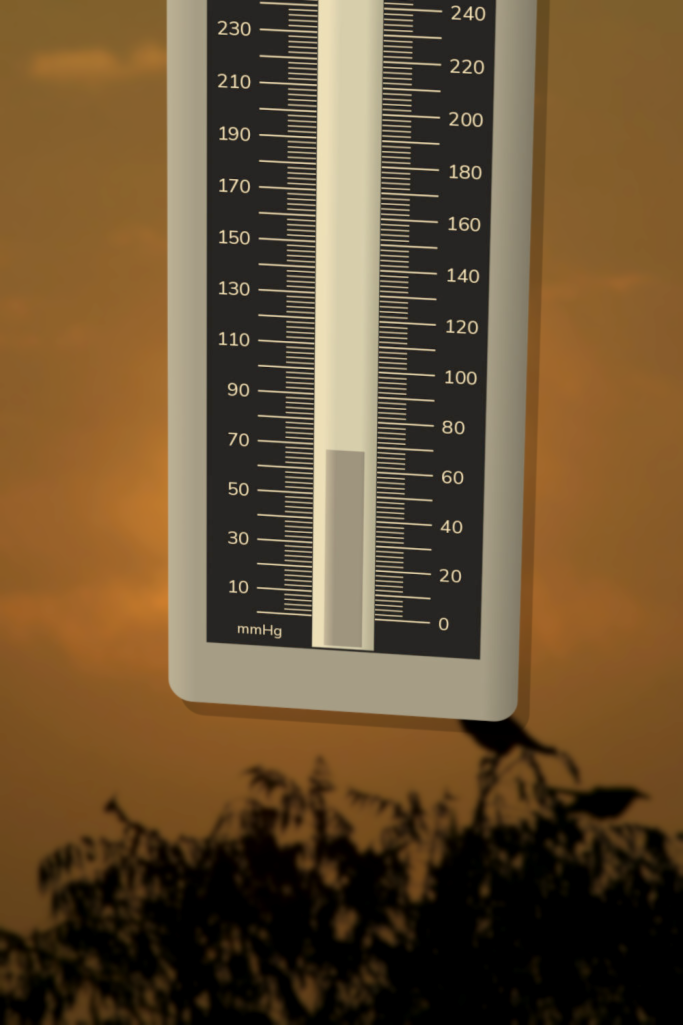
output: value=68 unit=mmHg
